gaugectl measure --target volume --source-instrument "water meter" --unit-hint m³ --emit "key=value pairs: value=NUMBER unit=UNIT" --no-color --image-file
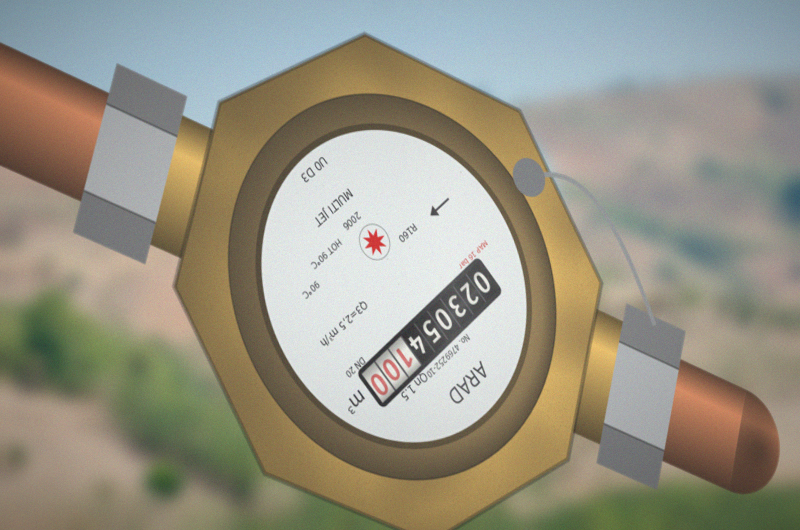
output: value=23054.100 unit=m³
